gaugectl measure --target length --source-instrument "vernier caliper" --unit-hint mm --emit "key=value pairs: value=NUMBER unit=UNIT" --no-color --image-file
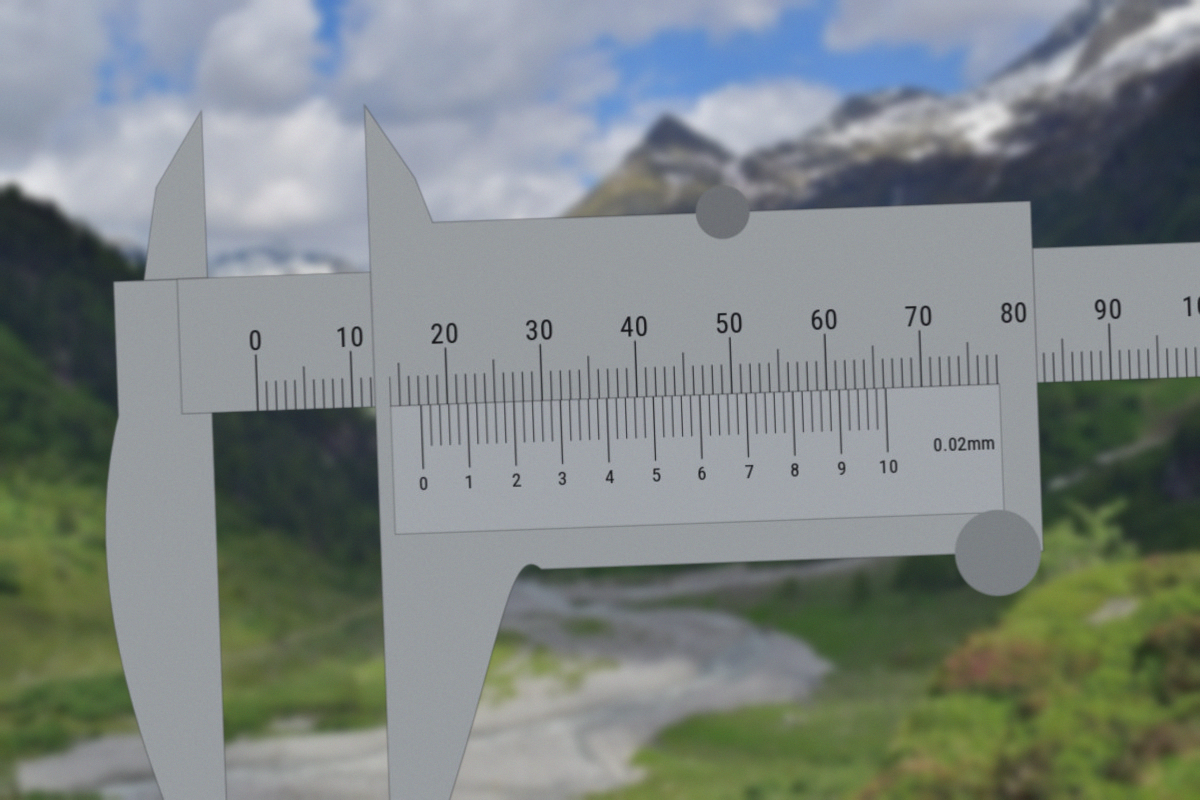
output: value=17.2 unit=mm
